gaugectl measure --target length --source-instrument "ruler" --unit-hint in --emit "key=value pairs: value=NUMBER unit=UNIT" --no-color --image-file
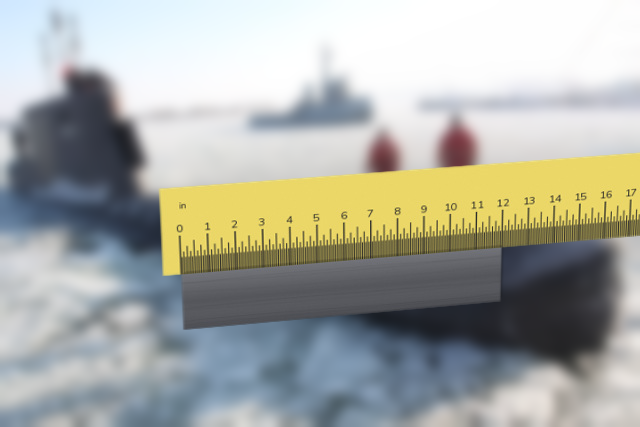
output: value=12 unit=in
